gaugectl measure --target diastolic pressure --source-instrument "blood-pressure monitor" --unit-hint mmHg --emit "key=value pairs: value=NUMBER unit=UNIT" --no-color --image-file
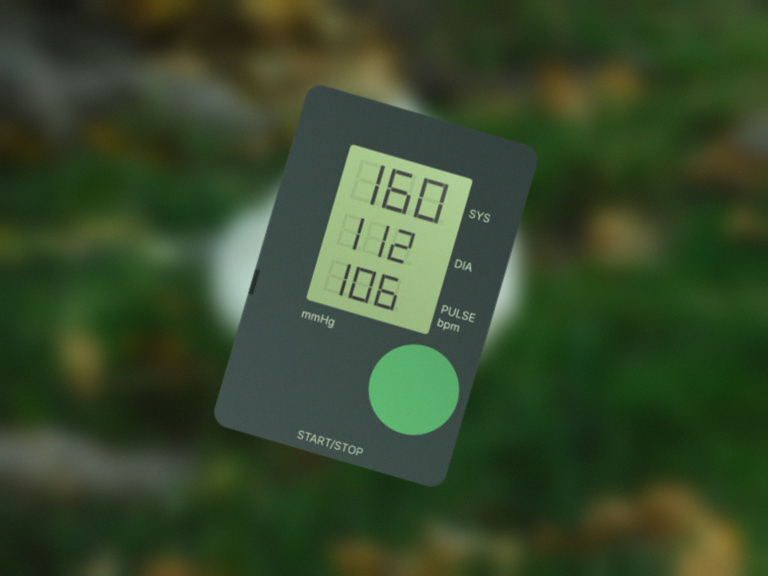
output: value=112 unit=mmHg
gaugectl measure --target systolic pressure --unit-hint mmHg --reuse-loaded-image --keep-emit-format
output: value=160 unit=mmHg
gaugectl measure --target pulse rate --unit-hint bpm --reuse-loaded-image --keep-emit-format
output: value=106 unit=bpm
